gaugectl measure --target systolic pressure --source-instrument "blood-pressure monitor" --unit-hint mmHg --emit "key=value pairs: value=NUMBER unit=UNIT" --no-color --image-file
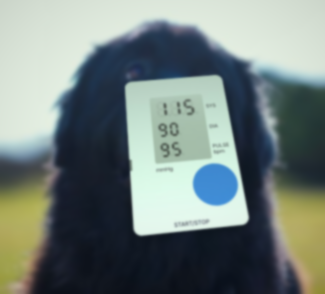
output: value=115 unit=mmHg
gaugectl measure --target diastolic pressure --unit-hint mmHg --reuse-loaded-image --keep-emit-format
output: value=90 unit=mmHg
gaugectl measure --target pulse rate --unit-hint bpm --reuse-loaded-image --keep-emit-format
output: value=95 unit=bpm
